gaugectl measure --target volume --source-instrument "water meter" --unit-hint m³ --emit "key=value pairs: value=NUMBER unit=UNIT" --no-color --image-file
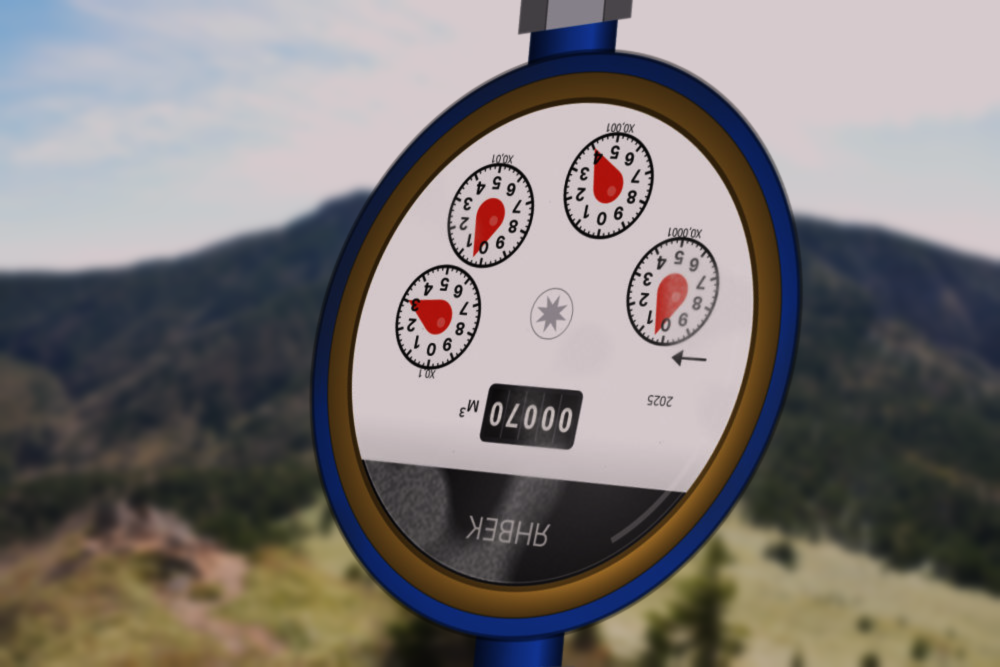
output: value=70.3040 unit=m³
